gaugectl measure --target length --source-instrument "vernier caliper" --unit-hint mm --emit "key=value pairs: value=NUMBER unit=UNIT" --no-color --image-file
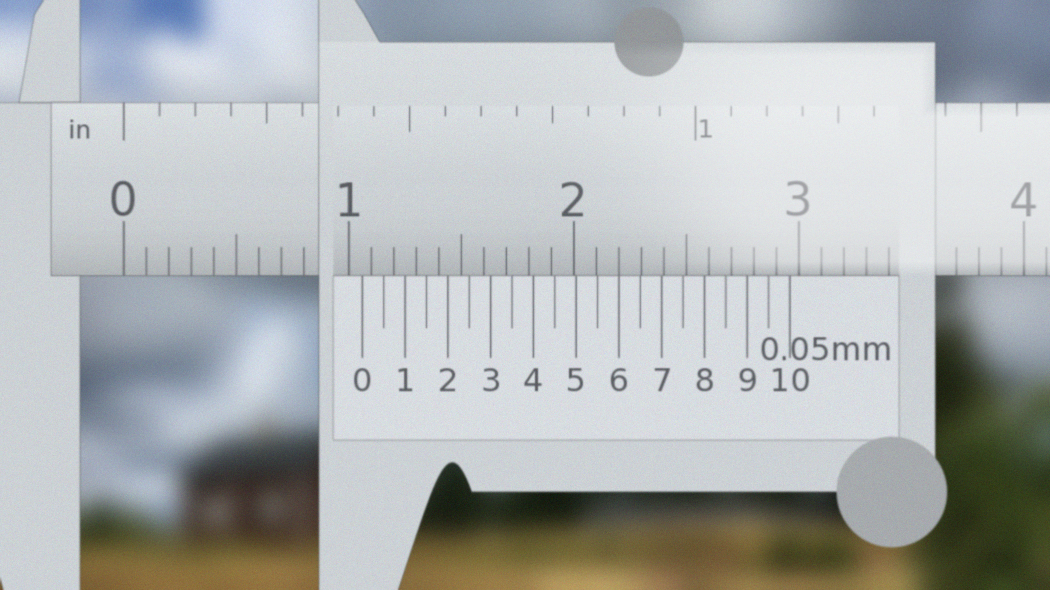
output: value=10.6 unit=mm
